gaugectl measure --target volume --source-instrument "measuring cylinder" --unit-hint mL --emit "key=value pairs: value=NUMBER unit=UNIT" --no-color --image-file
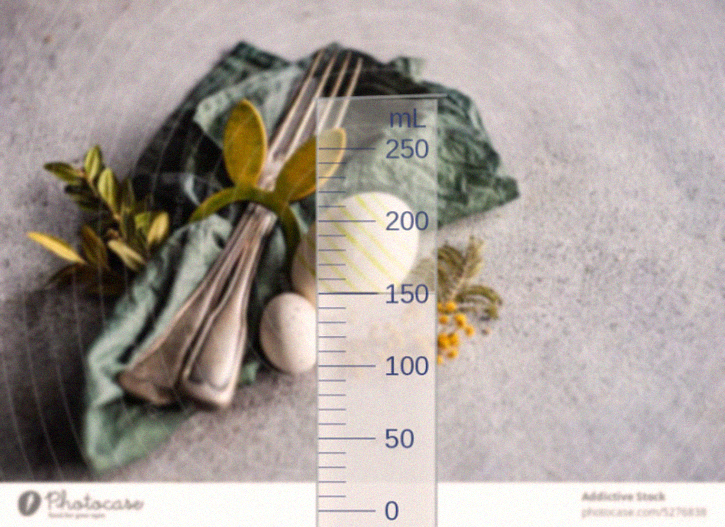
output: value=150 unit=mL
